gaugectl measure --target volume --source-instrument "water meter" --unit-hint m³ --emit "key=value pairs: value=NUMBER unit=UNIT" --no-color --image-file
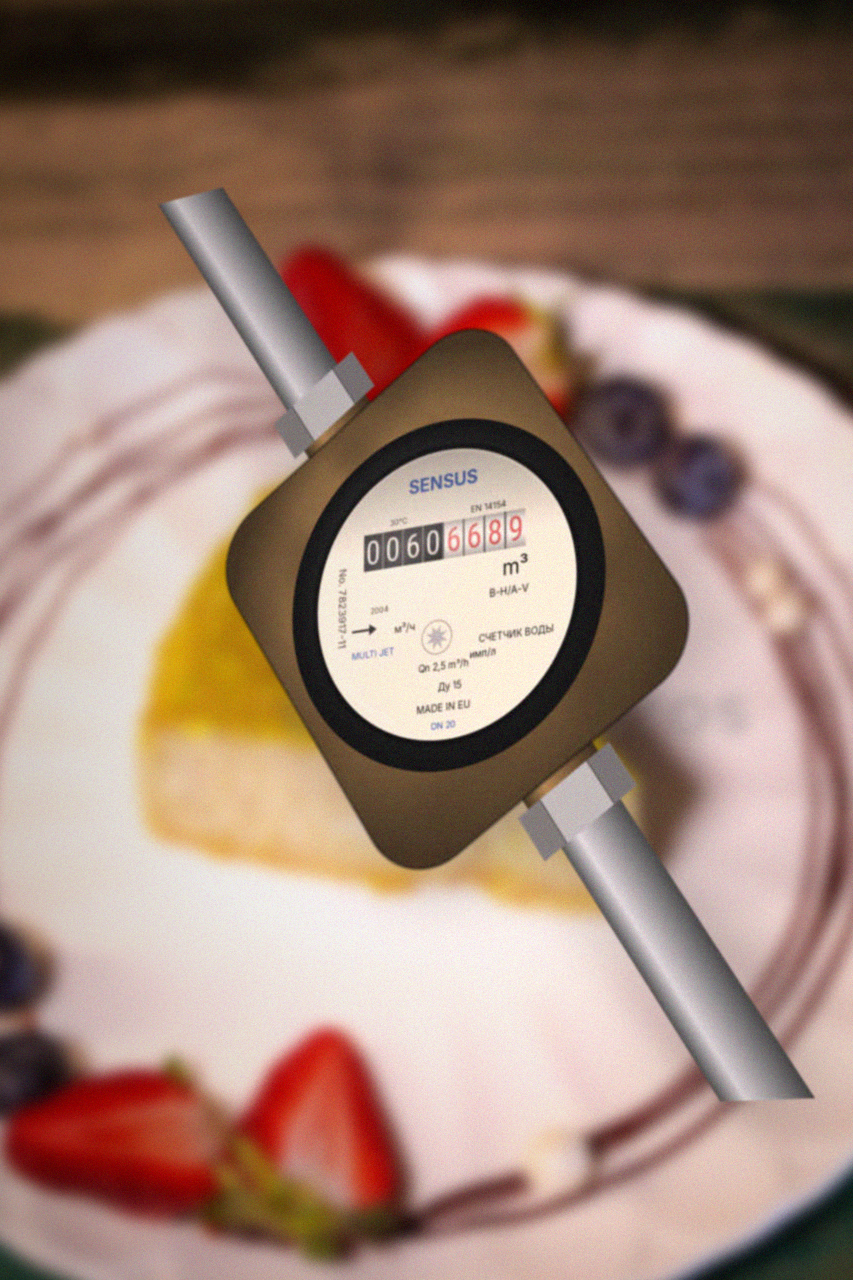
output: value=60.6689 unit=m³
